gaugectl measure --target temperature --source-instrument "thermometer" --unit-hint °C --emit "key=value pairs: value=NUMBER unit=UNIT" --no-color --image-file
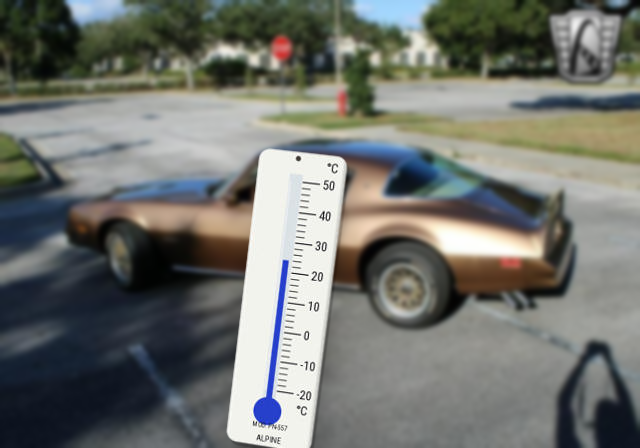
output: value=24 unit=°C
